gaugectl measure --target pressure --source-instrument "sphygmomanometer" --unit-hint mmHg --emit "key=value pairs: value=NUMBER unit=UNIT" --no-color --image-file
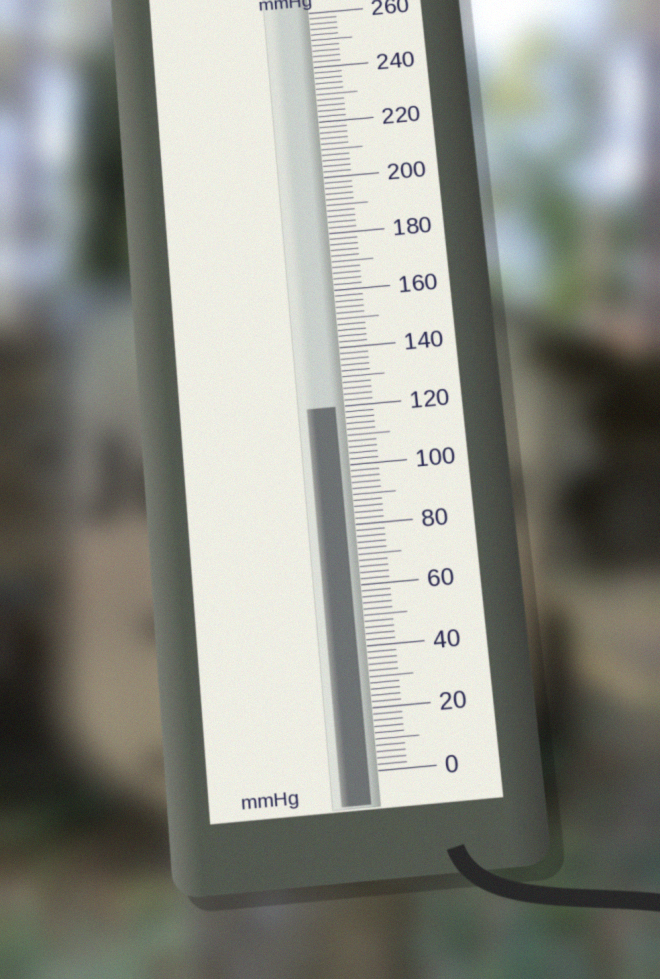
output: value=120 unit=mmHg
